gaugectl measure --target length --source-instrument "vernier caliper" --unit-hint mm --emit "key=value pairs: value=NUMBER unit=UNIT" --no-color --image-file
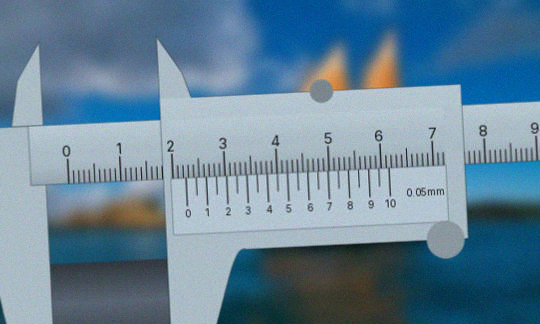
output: value=22.5 unit=mm
